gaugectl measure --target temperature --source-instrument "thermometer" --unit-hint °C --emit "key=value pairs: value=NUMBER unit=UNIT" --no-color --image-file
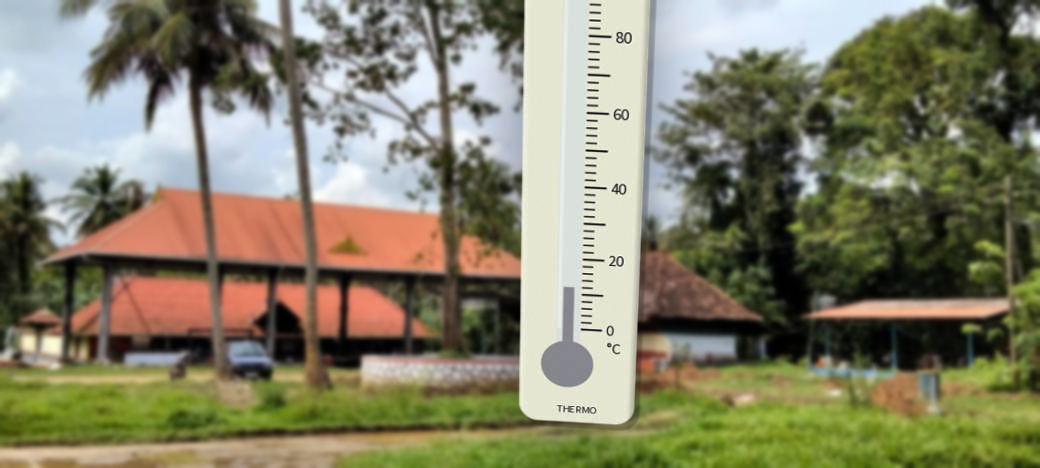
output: value=12 unit=°C
